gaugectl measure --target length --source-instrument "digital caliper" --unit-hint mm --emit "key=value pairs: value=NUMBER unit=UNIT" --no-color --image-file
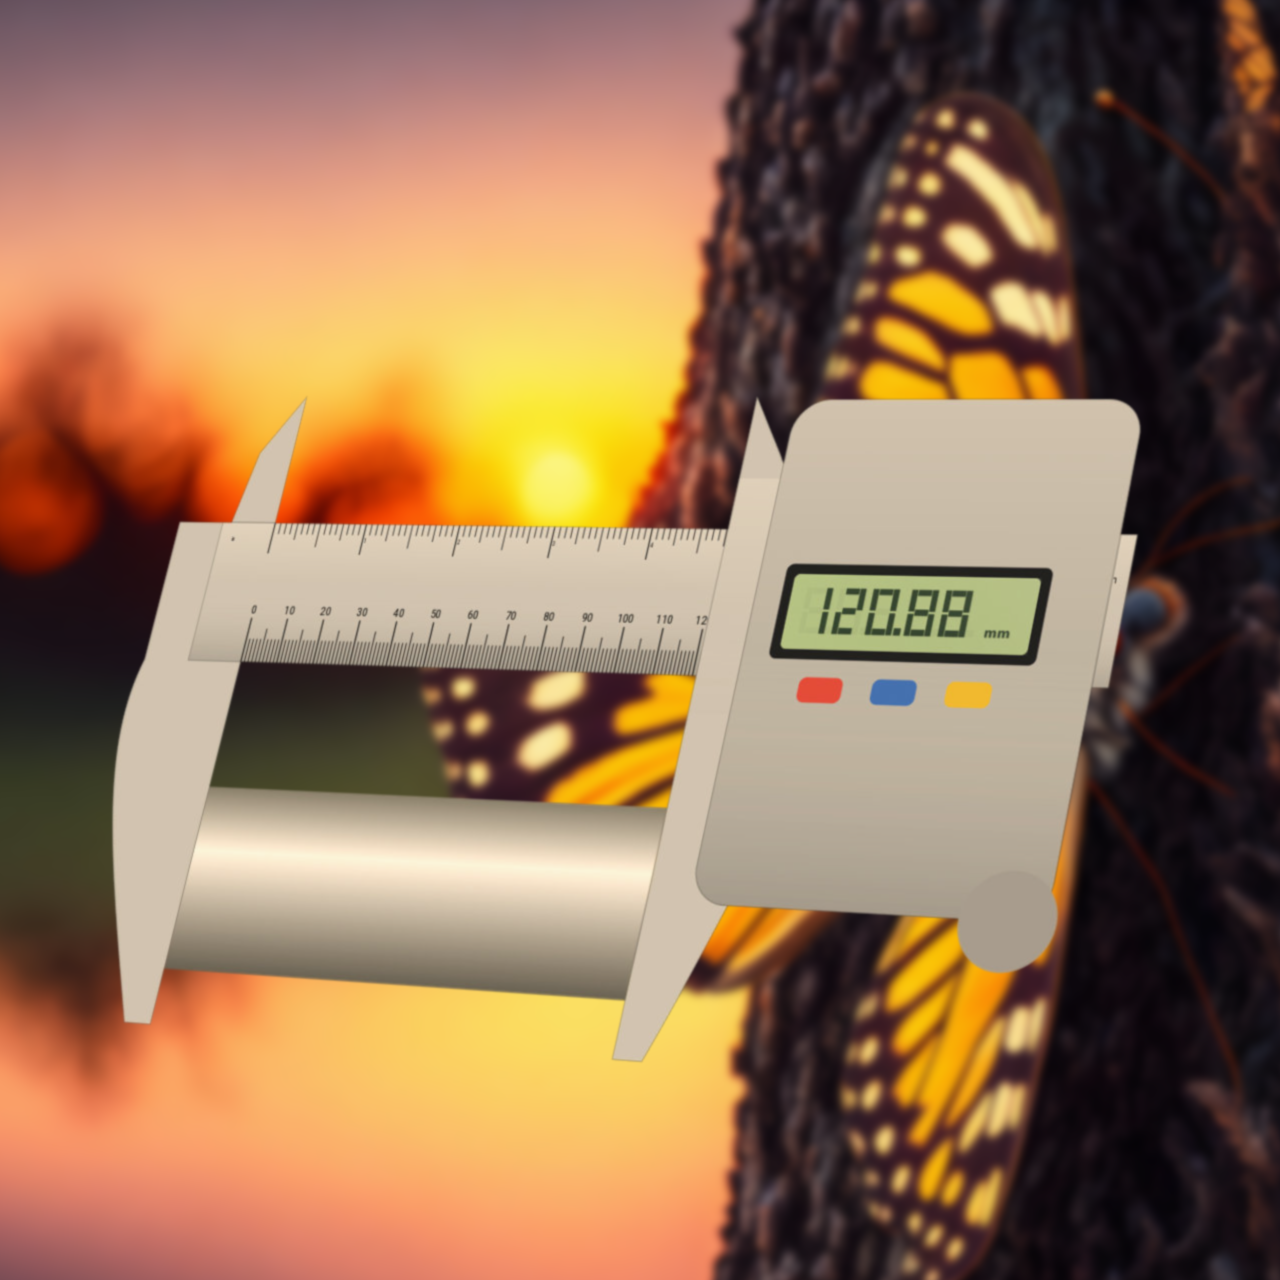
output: value=120.88 unit=mm
